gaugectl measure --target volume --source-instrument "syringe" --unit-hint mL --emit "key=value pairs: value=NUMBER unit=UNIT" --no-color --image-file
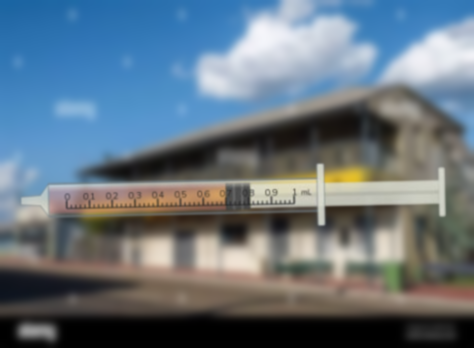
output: value=0.7 unit=mL
